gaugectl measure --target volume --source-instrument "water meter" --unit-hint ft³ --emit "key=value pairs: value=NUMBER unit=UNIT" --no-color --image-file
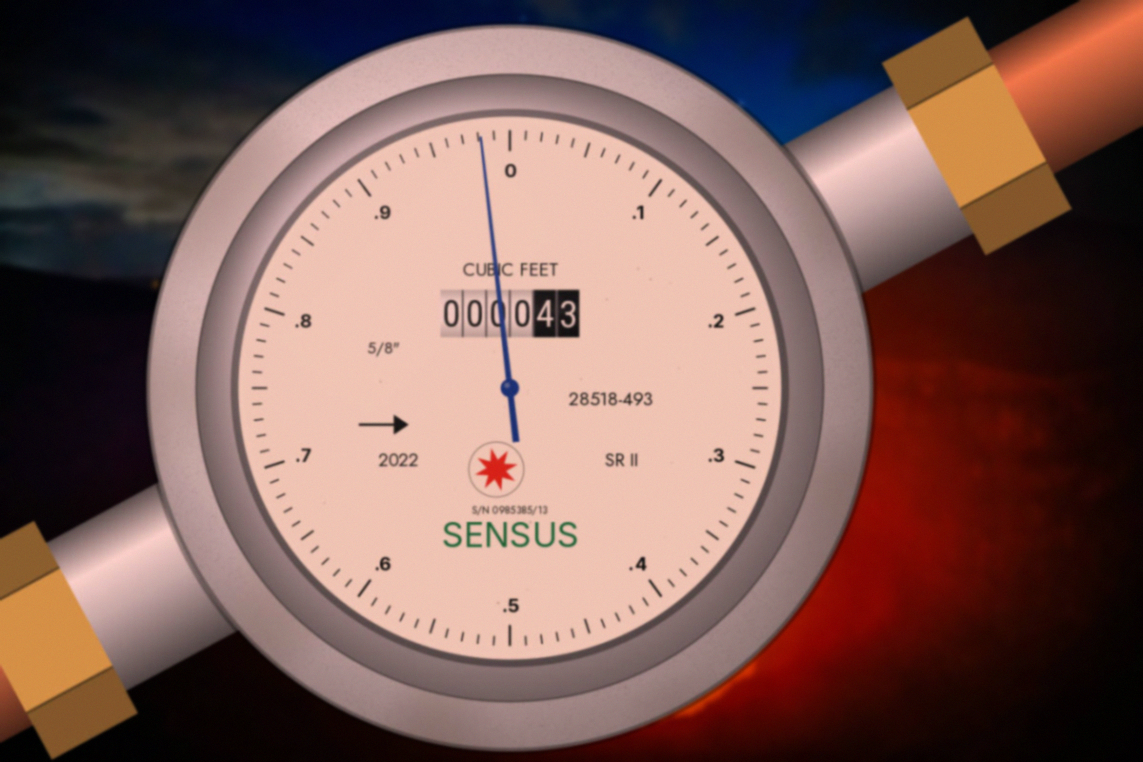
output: value=42.98 unit=ft³
